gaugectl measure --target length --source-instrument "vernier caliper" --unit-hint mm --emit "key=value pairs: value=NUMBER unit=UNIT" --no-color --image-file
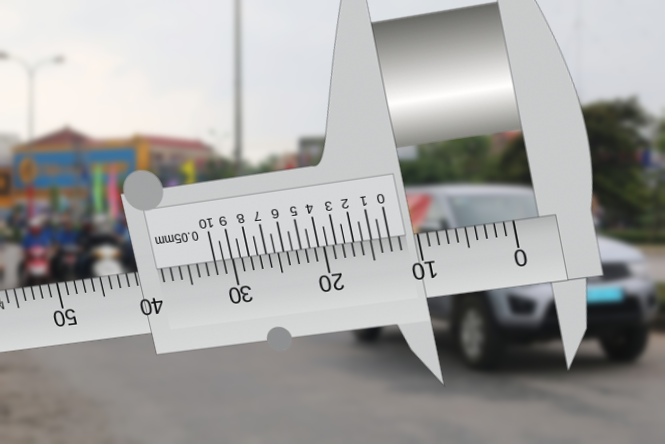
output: value=13.0 unit=mm
